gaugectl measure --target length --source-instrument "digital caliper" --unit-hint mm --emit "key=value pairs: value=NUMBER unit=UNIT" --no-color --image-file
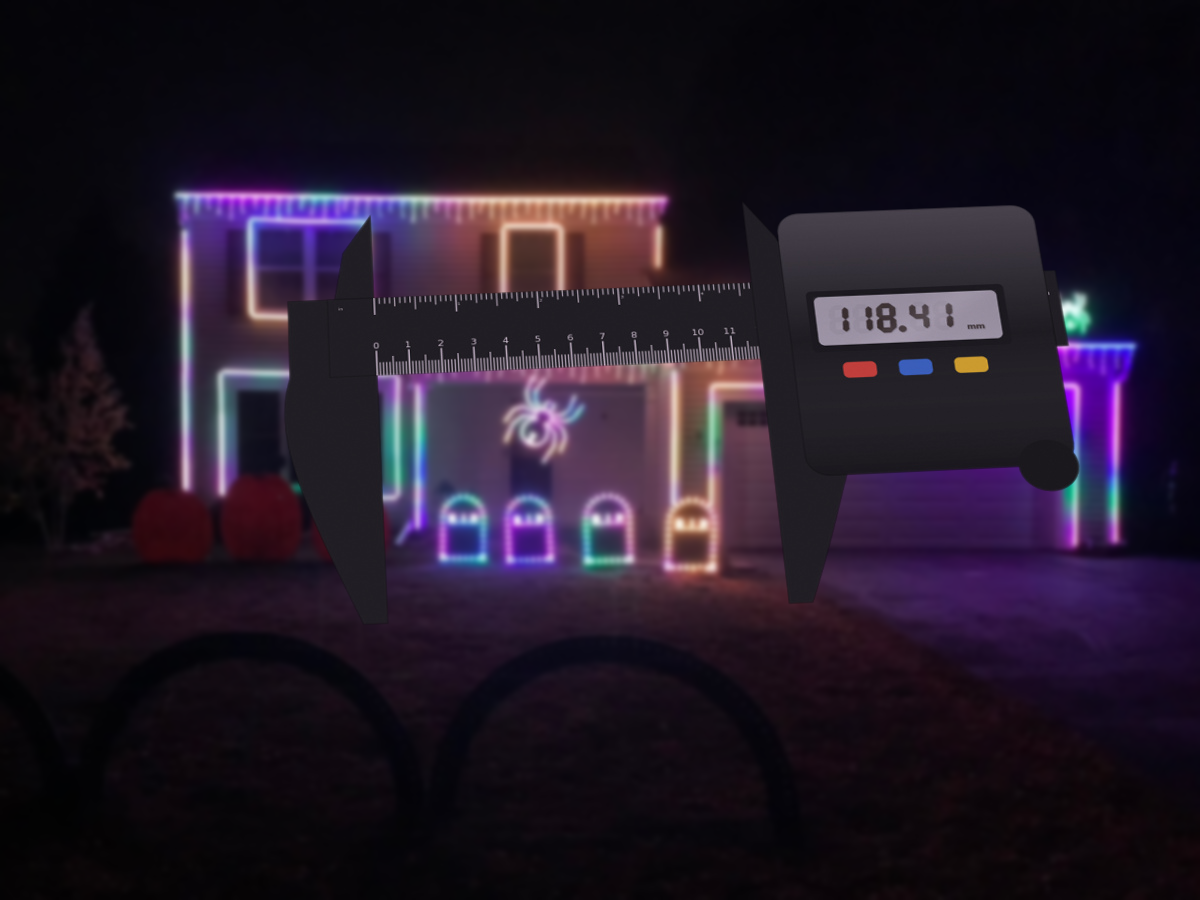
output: value=118.41 unit=mm
